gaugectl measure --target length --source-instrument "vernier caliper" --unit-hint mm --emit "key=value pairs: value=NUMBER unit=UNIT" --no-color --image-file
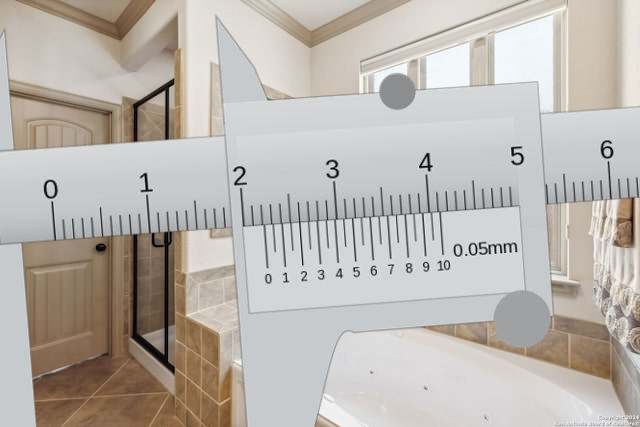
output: value=22.2 unit=mm
